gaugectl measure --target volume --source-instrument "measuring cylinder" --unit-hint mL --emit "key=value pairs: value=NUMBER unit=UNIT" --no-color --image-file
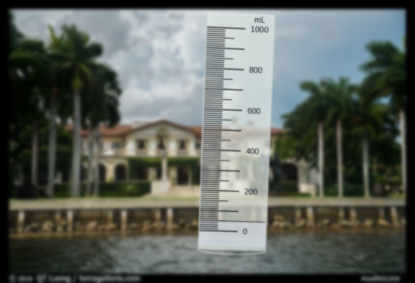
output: value=50 unit=mL
